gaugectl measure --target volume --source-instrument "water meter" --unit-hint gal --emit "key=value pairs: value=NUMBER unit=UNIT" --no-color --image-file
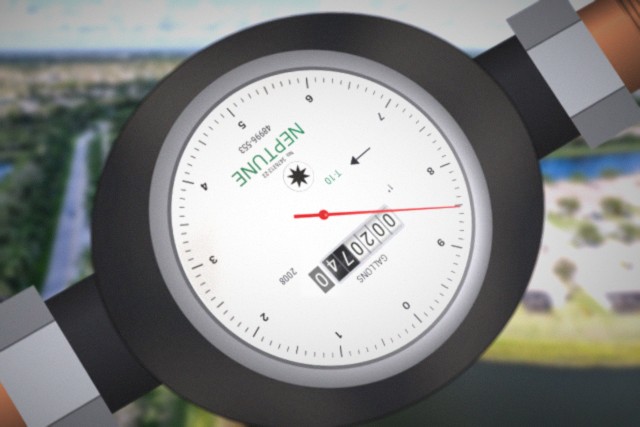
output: value=20738.5 unit=gal
